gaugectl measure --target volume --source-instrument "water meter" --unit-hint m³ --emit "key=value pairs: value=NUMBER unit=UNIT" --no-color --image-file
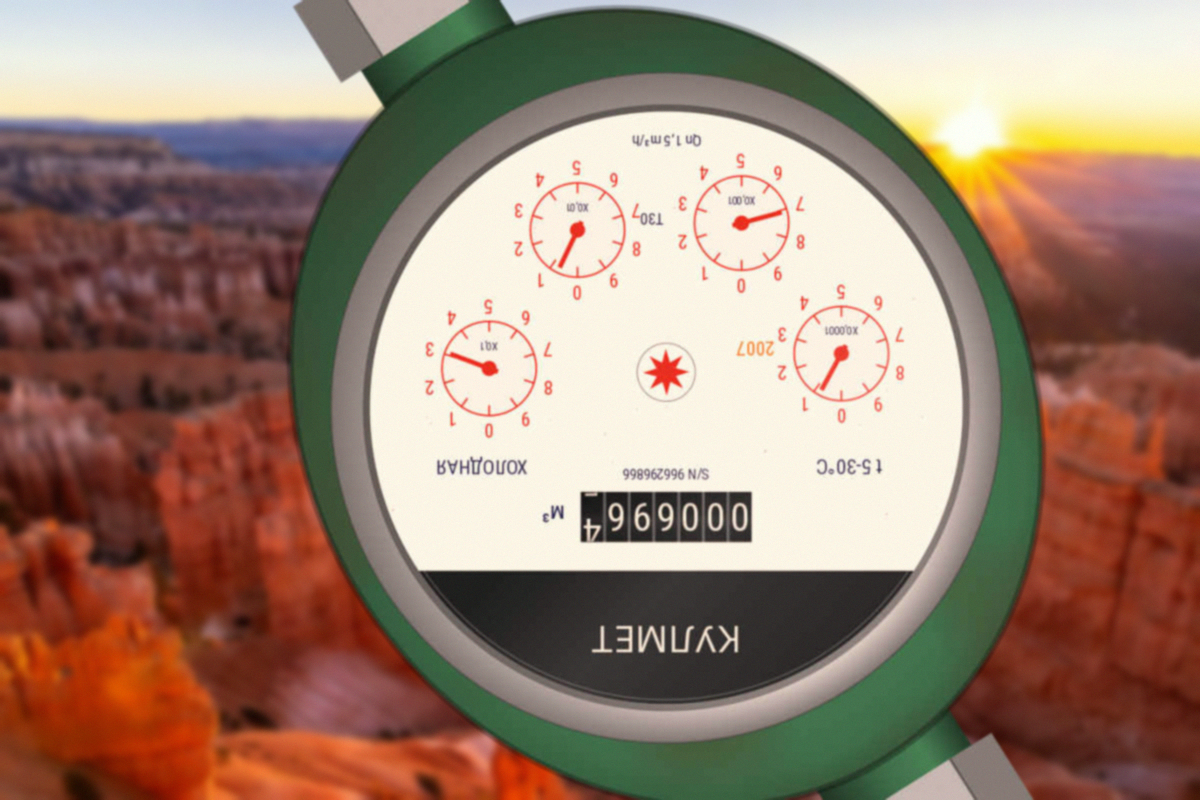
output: value=6964.3070 unit=m³
